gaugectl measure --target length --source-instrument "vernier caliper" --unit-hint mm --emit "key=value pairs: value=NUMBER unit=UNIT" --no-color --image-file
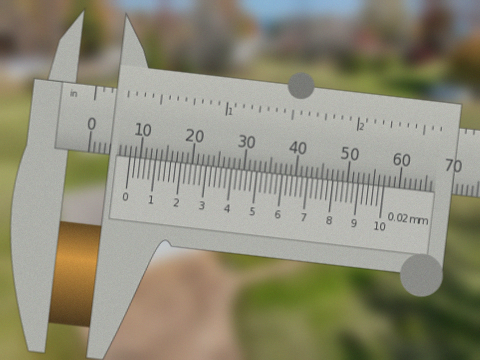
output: value=8.0 unit=mm
